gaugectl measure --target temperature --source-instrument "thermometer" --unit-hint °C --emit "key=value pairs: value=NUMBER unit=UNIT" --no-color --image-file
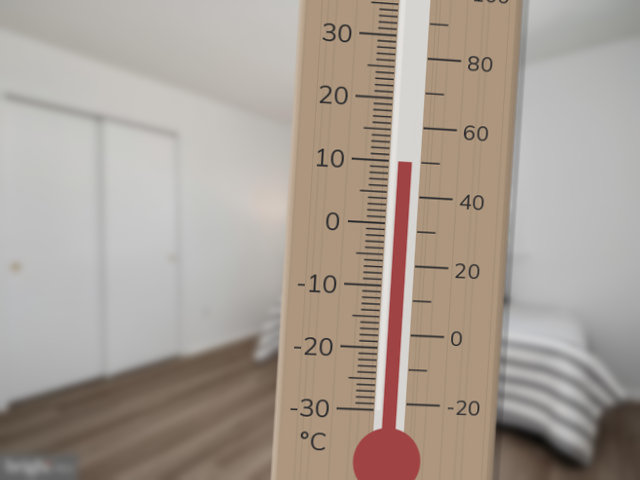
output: value=10 unit=°C
